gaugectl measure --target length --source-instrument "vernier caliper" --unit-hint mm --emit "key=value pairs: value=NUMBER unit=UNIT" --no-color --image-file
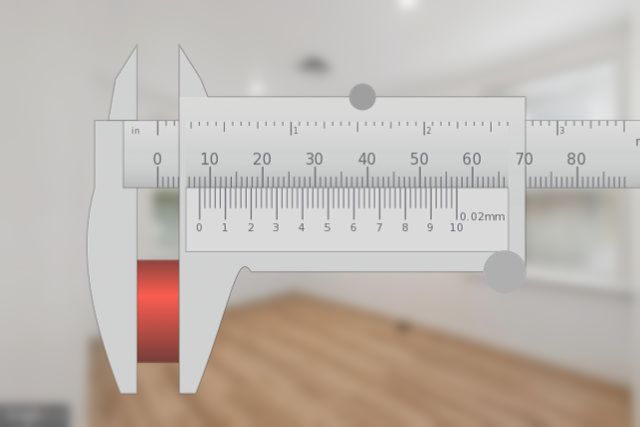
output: value=8.0 unit=mm
